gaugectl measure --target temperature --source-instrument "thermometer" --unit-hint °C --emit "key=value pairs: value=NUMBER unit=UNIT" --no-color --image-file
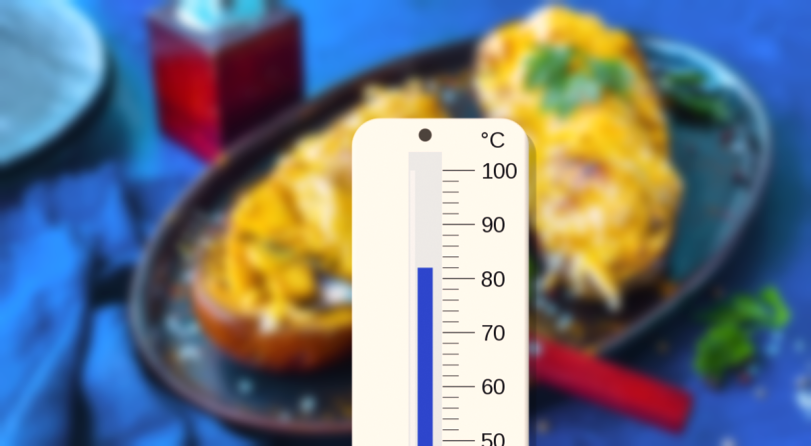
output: value=82 unit=°C
